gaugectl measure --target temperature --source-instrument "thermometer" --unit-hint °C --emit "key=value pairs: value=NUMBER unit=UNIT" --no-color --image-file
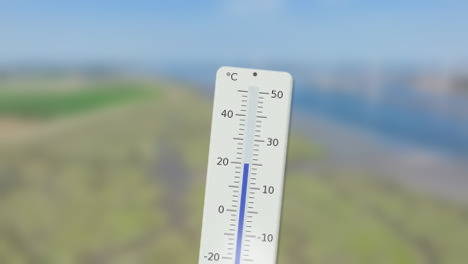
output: value=20 unit=°C
